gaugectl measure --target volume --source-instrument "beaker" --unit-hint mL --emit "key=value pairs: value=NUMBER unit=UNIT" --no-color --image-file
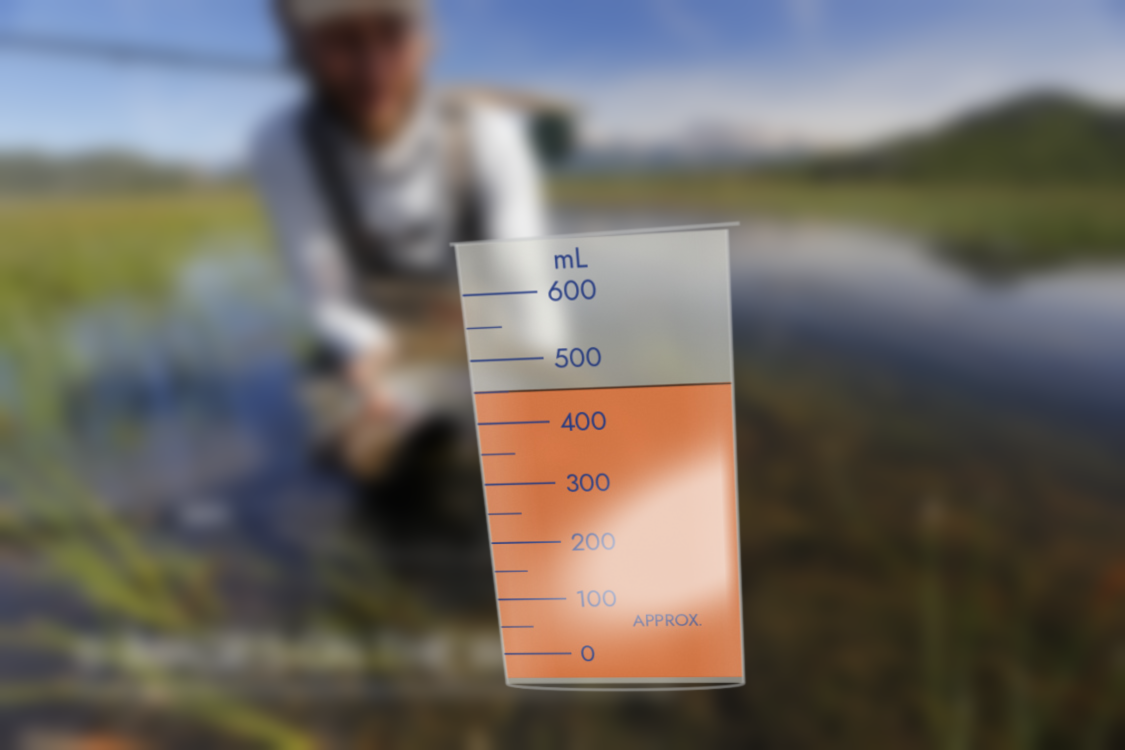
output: value=450 unit=mL
